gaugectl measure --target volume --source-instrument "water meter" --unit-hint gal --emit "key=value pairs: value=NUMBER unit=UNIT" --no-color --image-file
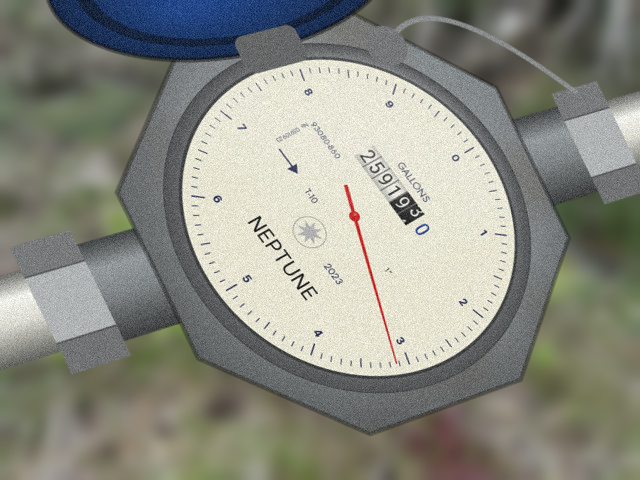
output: value=2591933.1 unit=gal
